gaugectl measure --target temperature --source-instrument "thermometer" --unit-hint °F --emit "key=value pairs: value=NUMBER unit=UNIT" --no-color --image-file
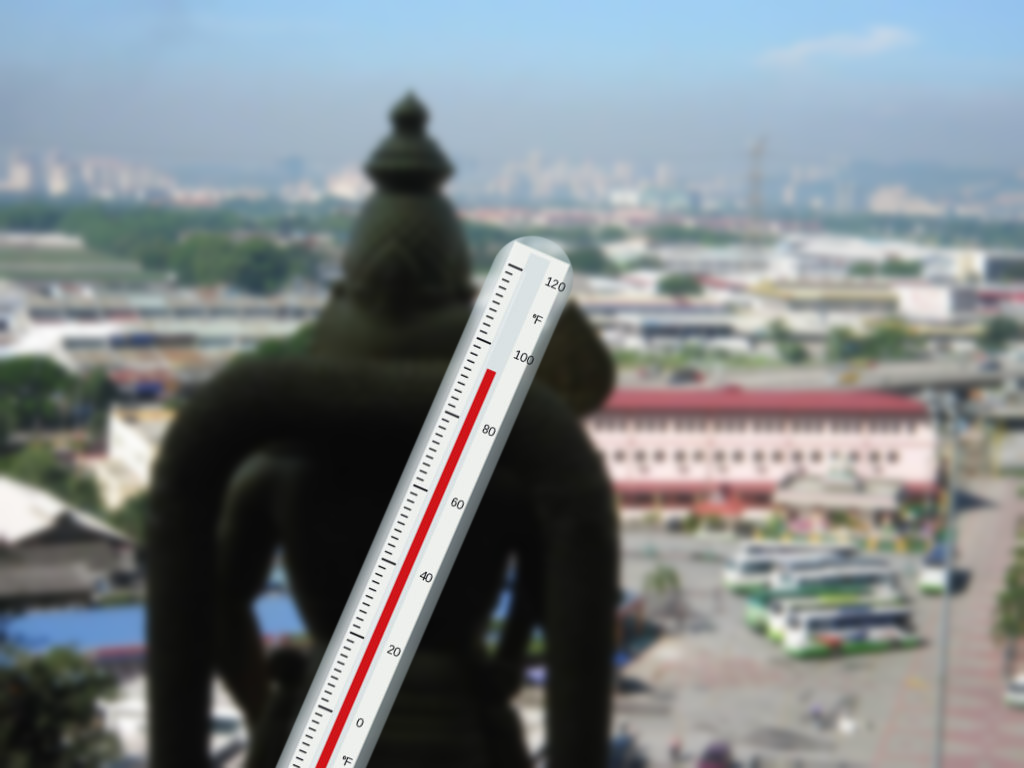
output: value=94 unit=°F
